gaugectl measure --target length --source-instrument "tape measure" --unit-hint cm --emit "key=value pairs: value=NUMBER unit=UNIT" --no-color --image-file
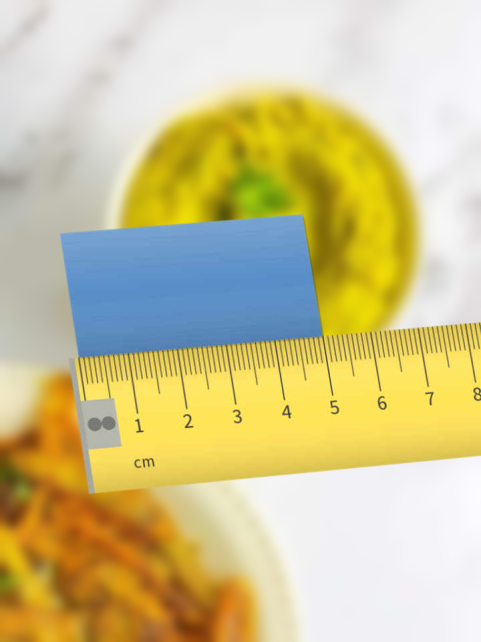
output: value=5 unit=cm
